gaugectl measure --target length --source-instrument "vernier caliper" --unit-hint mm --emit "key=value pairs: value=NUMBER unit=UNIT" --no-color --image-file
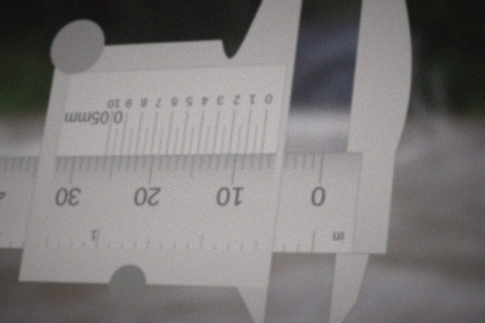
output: value=7.0 unit=mm
